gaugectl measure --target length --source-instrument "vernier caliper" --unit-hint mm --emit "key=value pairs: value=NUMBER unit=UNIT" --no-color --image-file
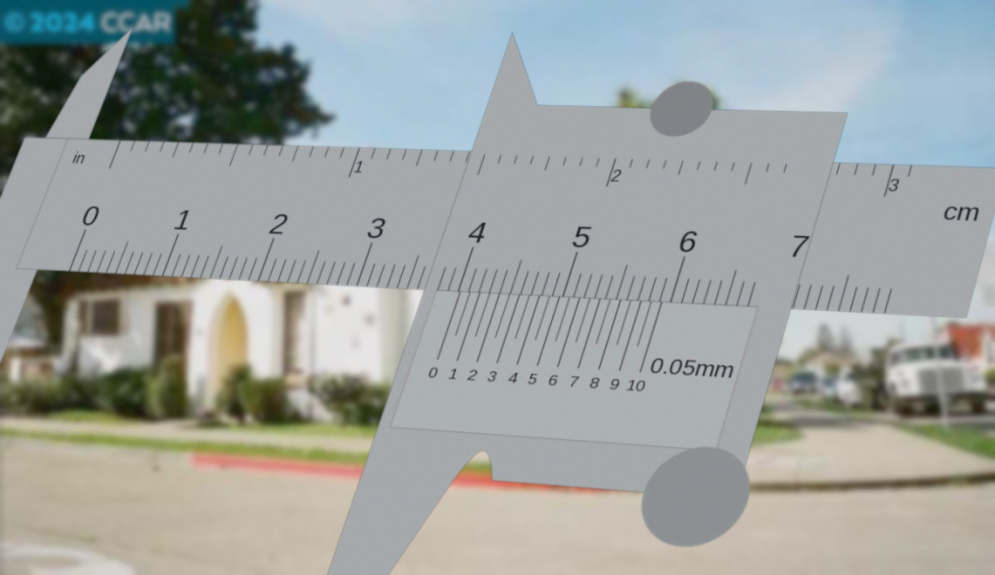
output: value=40.2 unit=mm
